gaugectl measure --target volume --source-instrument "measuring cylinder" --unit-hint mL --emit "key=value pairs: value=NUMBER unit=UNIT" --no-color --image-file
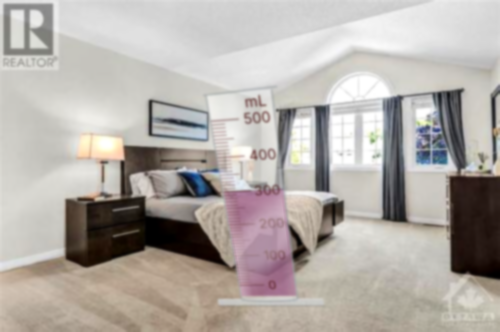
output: value=300 unit=mL
